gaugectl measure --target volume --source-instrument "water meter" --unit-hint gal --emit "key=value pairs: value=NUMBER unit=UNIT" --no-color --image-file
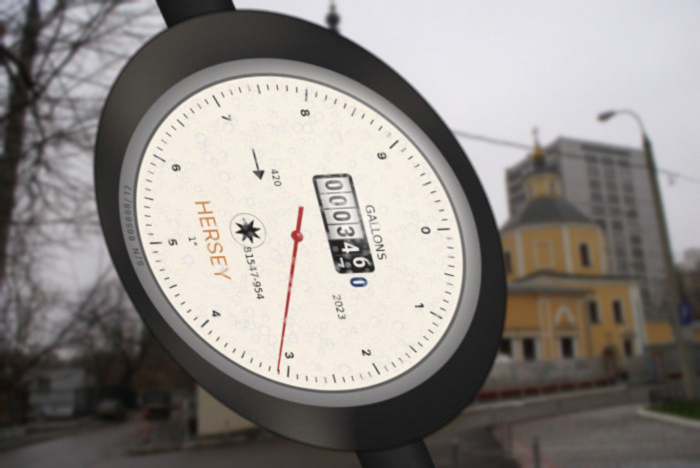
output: value=3463.1 unit=gal
